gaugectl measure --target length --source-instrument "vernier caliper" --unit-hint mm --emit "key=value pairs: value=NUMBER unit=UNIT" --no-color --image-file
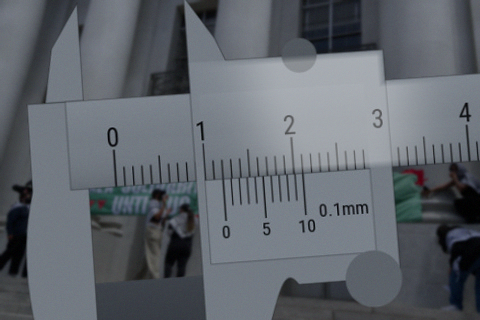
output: value=12.0 unit=mm
